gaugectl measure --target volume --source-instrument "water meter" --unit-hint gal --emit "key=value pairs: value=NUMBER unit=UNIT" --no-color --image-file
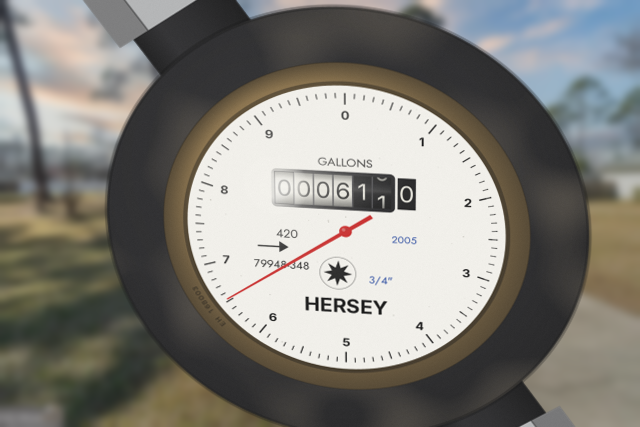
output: value=6106.5 unit=gal
